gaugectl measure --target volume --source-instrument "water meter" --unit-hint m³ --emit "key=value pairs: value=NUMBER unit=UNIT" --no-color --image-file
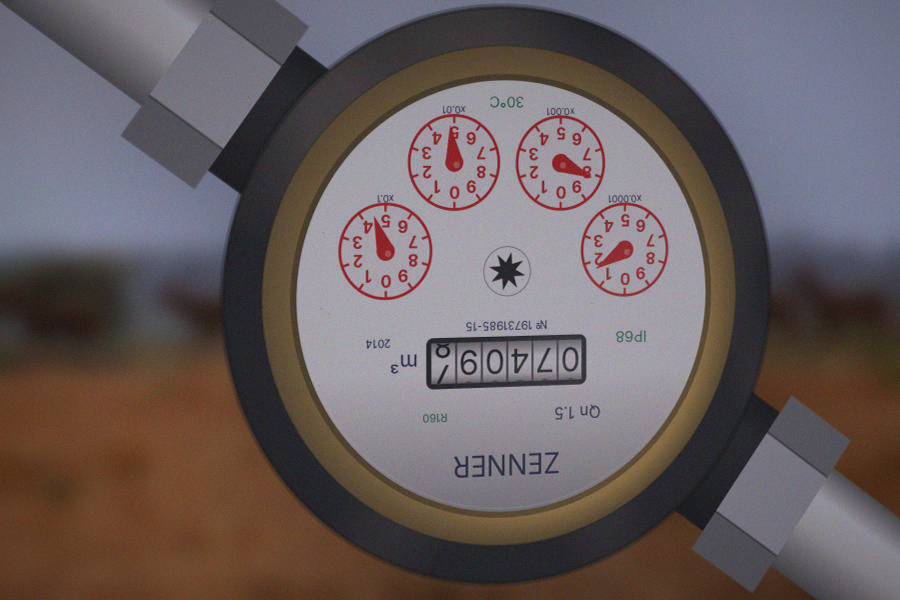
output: value=74097.4481 unit=m³
